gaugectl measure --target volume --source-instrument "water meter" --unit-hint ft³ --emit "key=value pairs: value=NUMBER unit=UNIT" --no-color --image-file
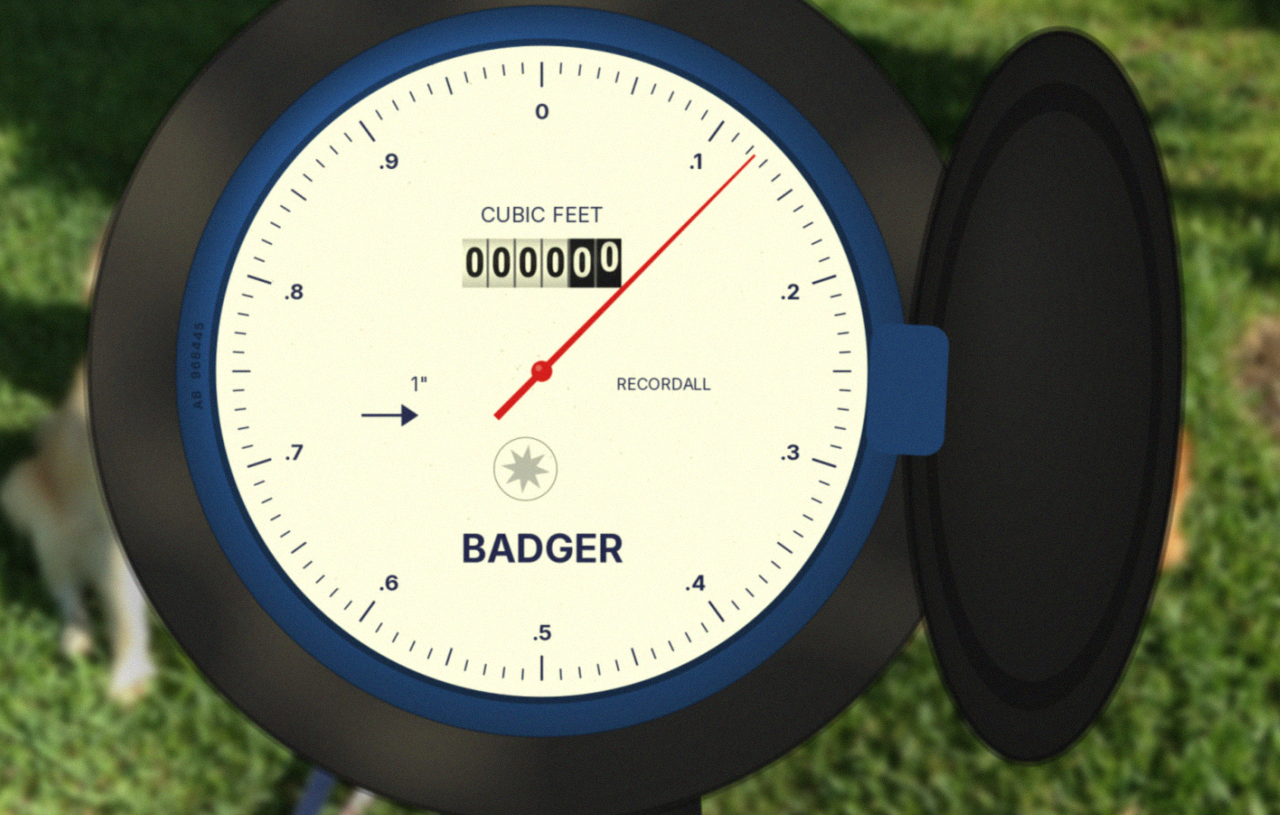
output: value=0.12 unit=ft³
